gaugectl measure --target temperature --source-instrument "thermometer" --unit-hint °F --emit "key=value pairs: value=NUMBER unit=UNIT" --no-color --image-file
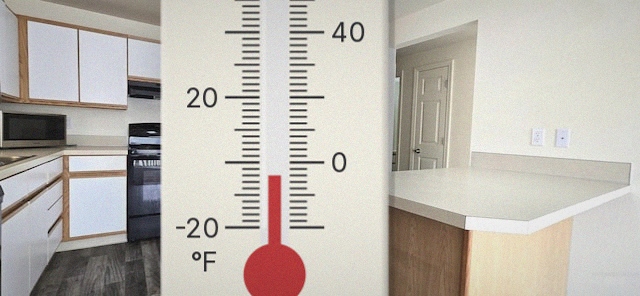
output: value=-4 unit=°F
